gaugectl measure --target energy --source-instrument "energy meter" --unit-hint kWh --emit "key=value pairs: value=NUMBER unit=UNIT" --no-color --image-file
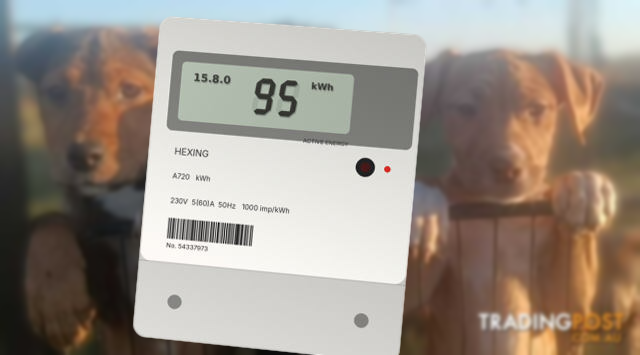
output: value=95 unit=kWh
